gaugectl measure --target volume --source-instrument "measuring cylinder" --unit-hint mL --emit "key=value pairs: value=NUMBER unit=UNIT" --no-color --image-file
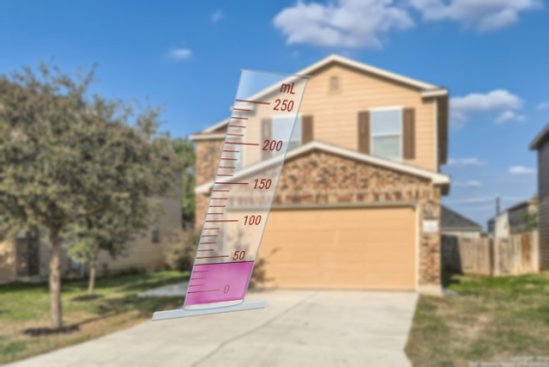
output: value=40 unit=mL
